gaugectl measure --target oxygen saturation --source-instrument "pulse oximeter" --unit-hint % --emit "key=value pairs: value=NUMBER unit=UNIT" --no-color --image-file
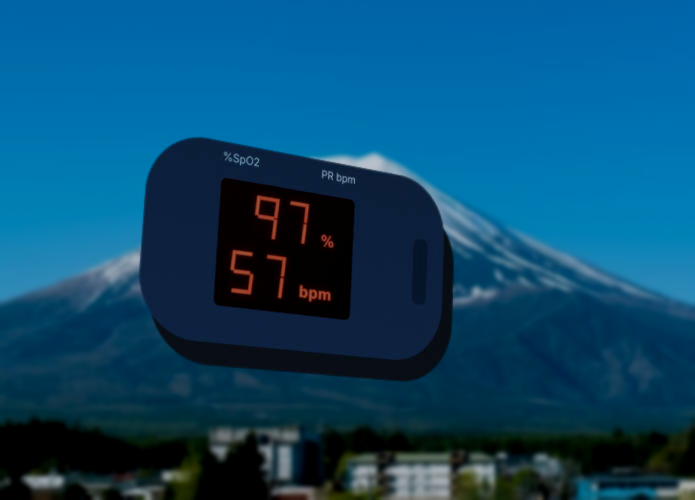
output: value=97 unit=%
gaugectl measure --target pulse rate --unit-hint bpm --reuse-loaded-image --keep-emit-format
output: value=57 unit=bpm
